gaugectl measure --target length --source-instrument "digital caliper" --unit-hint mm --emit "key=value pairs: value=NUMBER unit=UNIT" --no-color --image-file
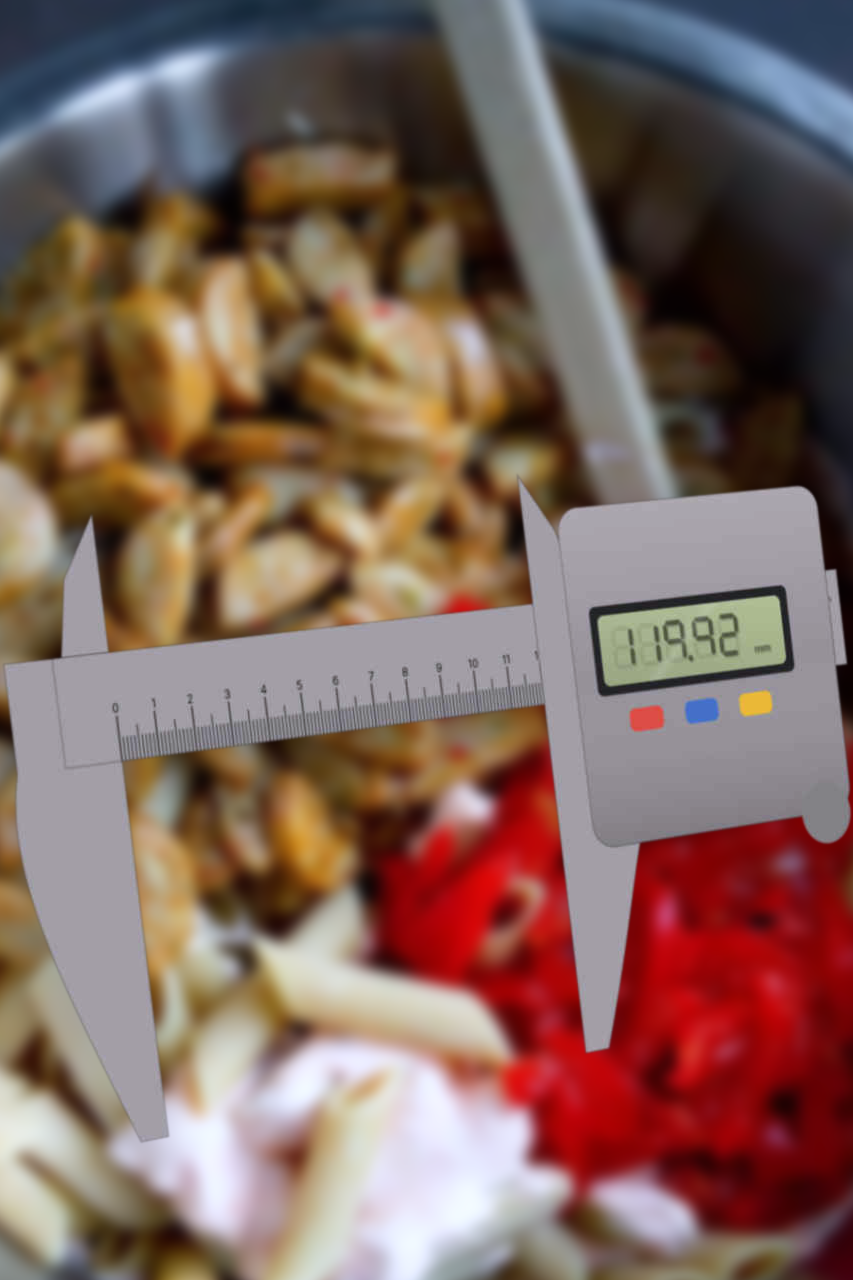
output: value=119.92 unit=mm
